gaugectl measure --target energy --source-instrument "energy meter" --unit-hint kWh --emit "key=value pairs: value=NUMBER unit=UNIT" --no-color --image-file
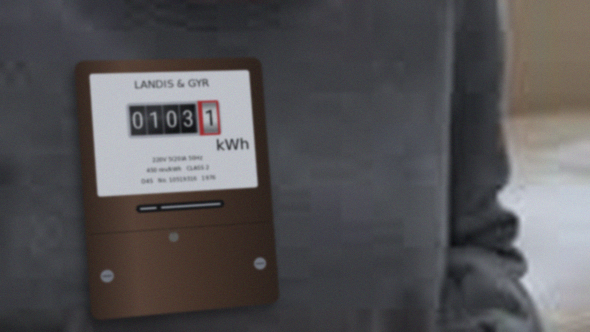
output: value=103.1 unit=kWh
